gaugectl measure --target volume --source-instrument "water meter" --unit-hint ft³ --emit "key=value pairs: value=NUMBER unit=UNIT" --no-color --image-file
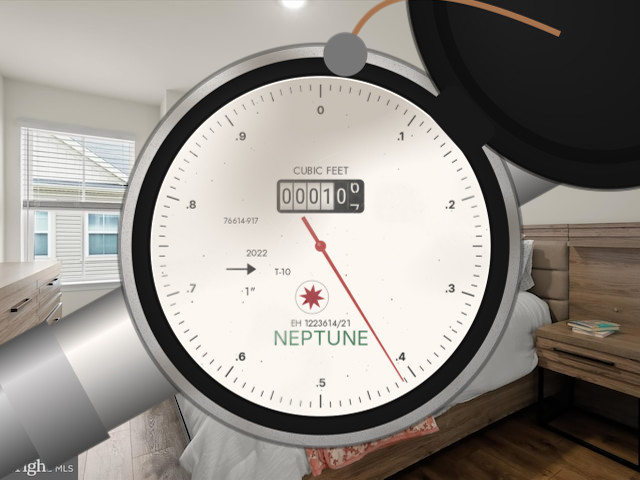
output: value=106.41 unit=ft³
